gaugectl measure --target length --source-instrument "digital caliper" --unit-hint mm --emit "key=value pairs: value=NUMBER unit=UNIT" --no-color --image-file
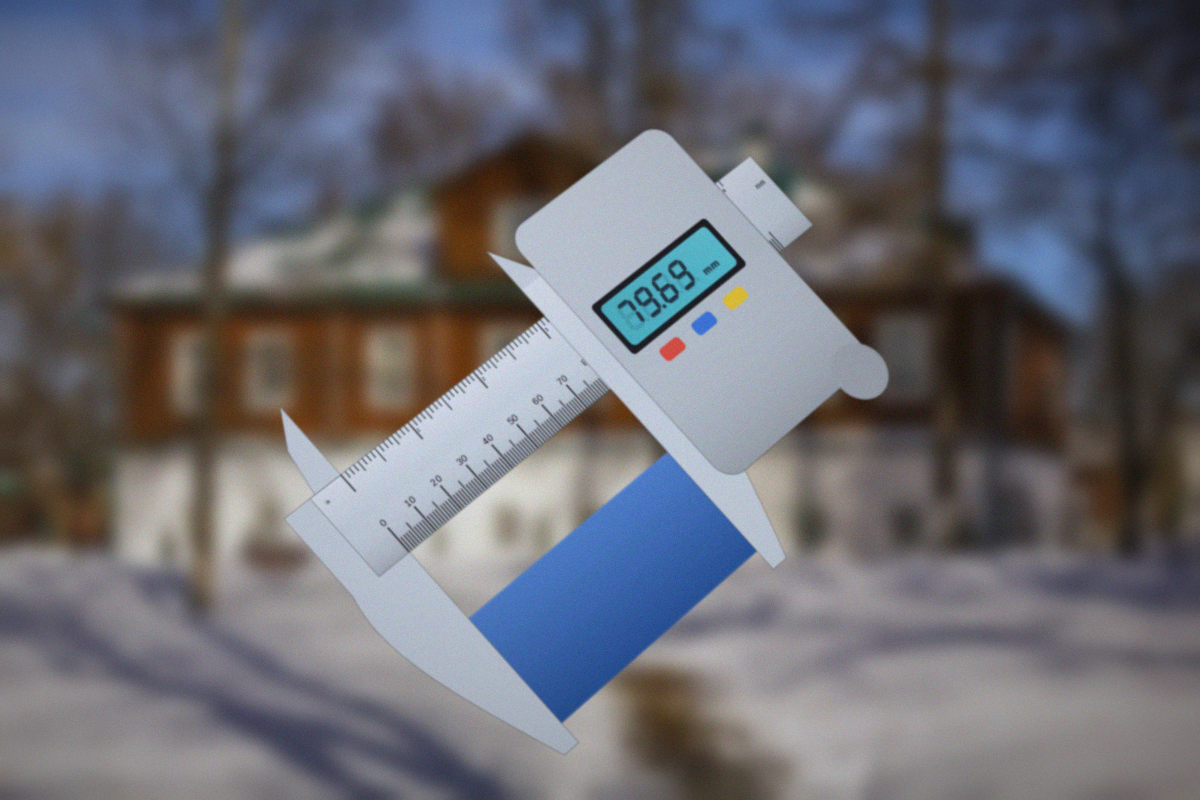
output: value=79.69 unit=mm
